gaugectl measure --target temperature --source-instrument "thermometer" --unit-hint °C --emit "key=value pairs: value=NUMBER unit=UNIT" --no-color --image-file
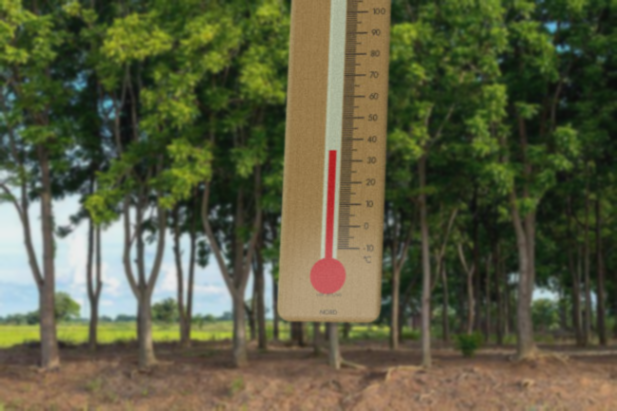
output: value=35 unit=°C
